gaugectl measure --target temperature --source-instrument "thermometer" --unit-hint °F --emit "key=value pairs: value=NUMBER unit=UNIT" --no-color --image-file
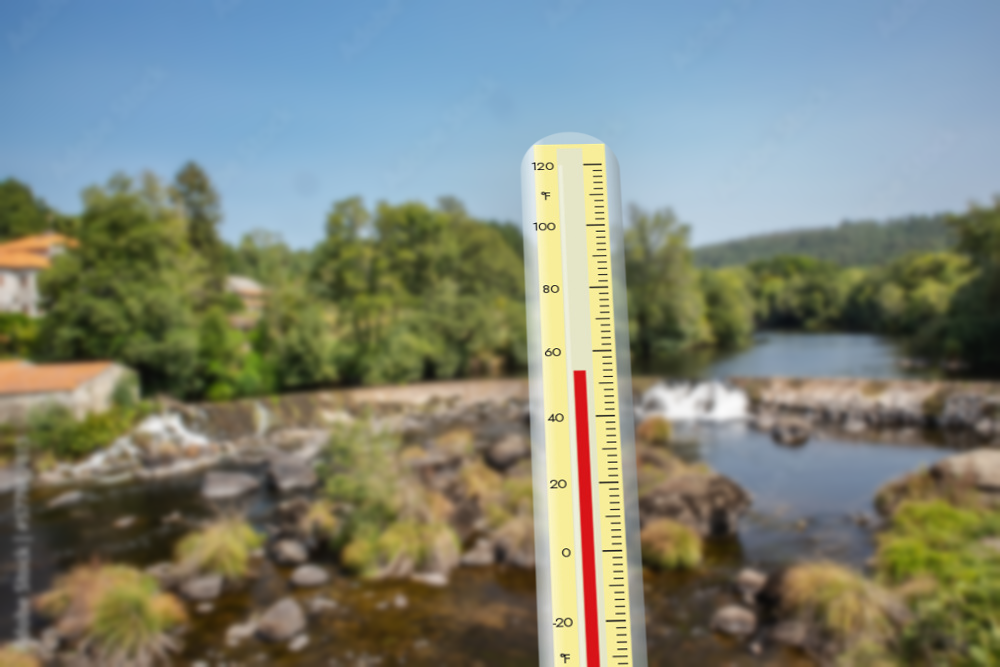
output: value=54 unit=°F
